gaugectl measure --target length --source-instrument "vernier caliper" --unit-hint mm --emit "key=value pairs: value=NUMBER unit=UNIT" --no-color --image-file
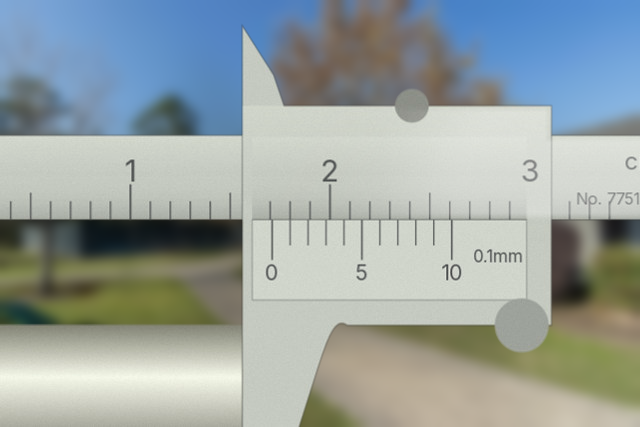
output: value=17.1 unit=mm
